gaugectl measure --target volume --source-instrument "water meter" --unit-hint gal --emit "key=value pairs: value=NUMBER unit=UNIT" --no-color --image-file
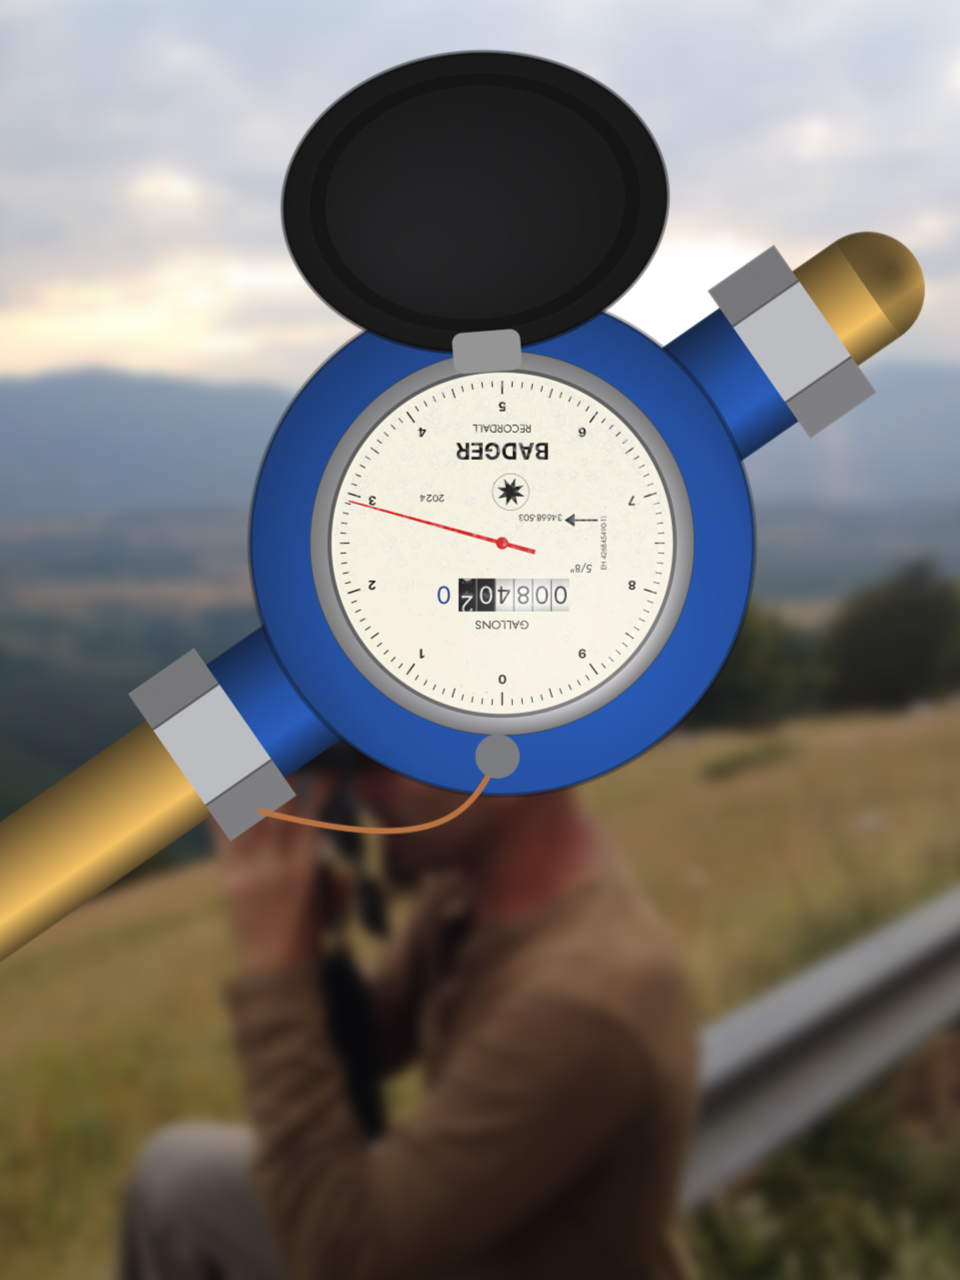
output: value=84022.9 unit=gal
